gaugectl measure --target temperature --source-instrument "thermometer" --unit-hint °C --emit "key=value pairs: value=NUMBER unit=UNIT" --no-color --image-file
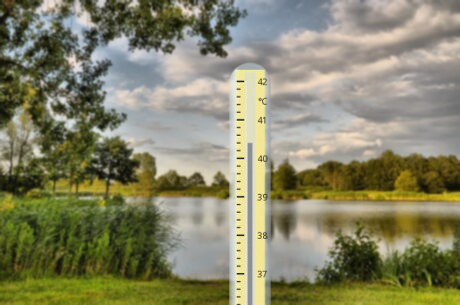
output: value=40.4 unit=°C
